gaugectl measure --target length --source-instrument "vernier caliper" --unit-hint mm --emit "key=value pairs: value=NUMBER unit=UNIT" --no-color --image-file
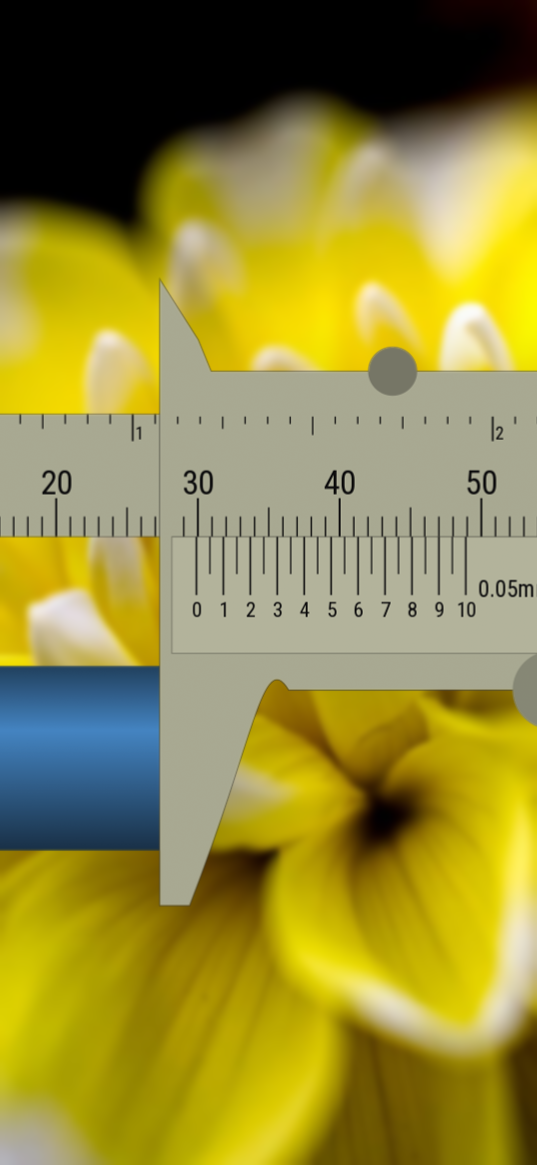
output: value=29.9 unit=mm
